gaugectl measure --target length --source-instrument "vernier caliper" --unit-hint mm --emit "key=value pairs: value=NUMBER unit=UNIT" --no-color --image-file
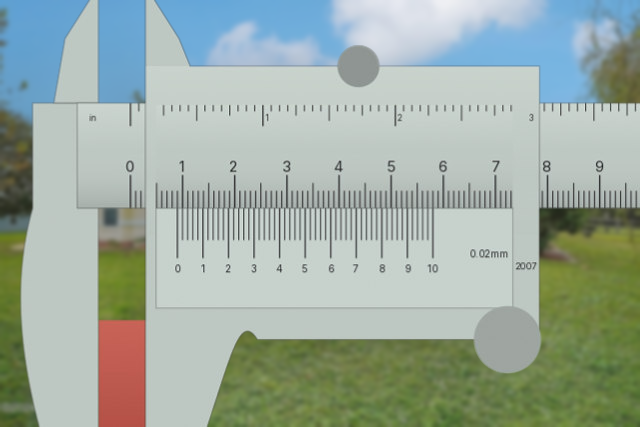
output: value=9.0 unit=mm
